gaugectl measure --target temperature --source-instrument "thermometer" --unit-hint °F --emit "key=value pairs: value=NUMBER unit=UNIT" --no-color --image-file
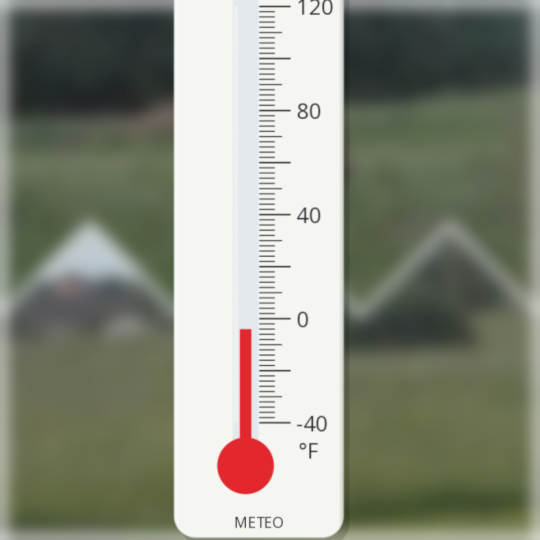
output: value=-4 unit=°F
